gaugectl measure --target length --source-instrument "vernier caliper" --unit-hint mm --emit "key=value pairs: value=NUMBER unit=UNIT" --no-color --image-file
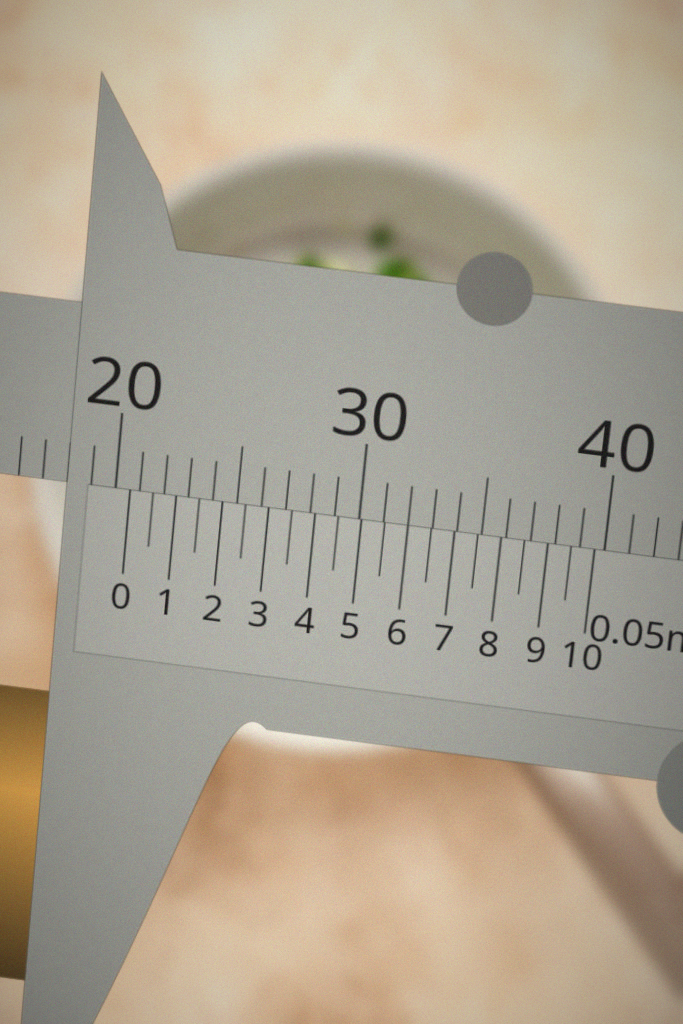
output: value=20.6 unit=mm
